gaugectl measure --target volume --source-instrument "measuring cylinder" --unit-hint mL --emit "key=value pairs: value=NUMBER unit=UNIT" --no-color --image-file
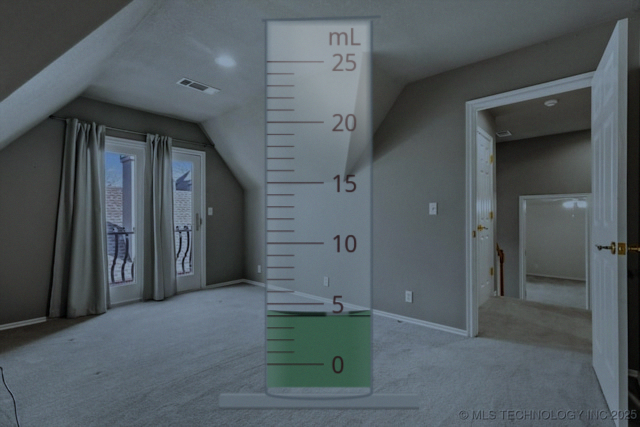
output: value=4 unit=mL
